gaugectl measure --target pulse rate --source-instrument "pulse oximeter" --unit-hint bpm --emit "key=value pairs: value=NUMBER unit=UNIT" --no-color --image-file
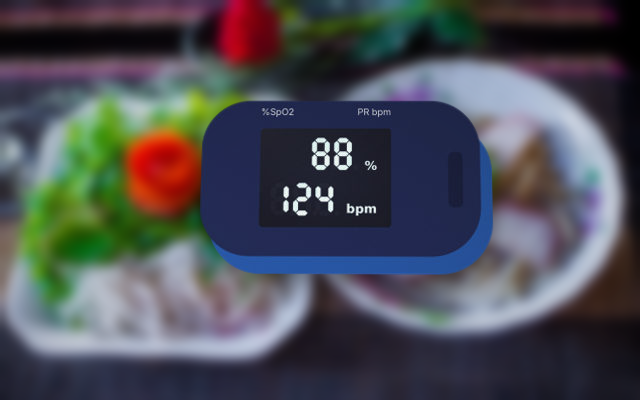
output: value=124 unit=bpm
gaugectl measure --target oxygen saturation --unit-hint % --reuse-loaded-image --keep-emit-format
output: value=88 unit=%
